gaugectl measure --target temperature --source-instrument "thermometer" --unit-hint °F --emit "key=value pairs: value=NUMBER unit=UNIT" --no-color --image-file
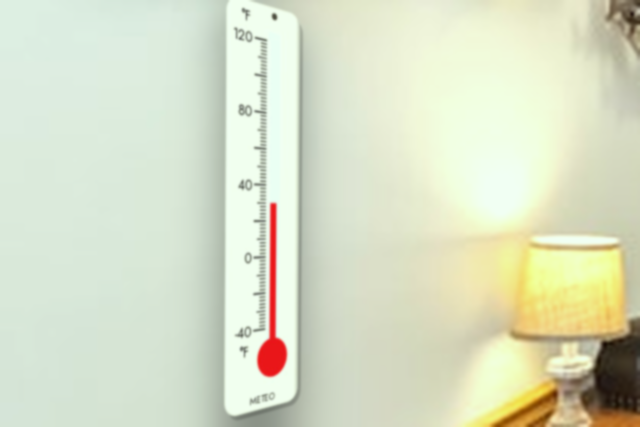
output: value=30 unit=°F
